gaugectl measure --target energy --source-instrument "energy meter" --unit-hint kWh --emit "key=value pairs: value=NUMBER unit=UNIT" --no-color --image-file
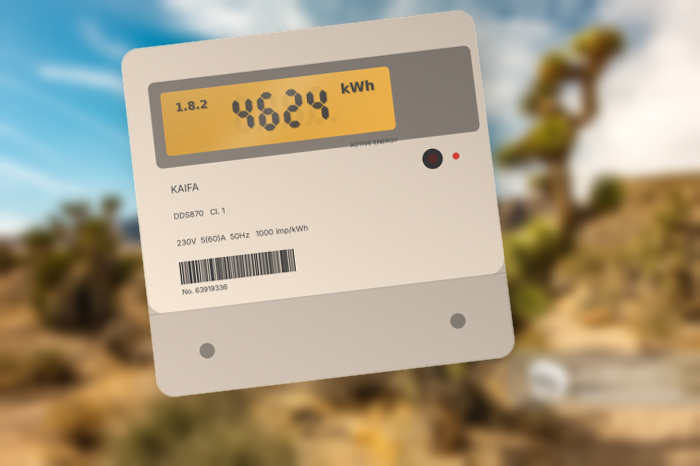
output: value=4624 unit=kWh
